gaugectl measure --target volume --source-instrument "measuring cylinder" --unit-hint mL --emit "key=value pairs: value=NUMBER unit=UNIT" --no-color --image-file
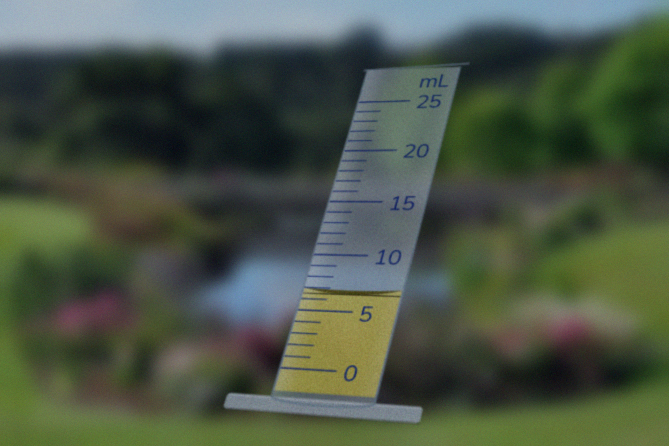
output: value=6.5 unit=mL
